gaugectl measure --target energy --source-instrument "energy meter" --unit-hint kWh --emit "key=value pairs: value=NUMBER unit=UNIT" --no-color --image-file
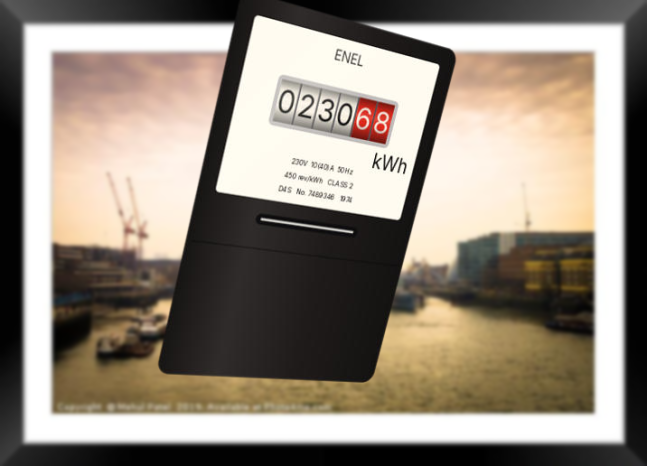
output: value=230.68 unit=kWh
